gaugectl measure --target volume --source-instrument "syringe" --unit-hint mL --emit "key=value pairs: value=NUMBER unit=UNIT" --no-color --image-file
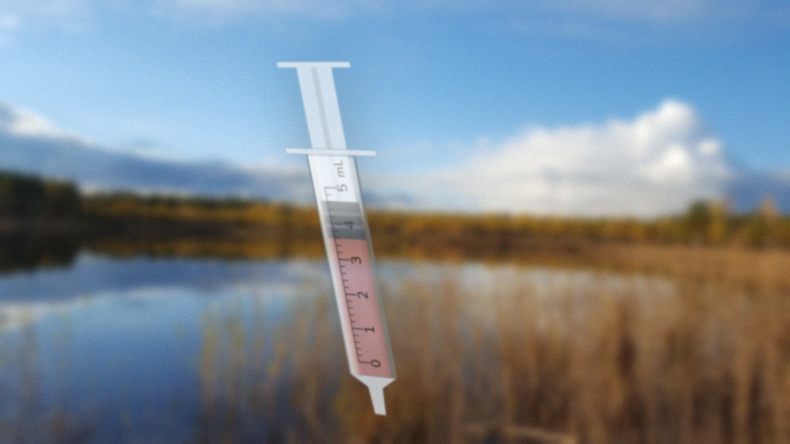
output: value=3.6 unit=mL
